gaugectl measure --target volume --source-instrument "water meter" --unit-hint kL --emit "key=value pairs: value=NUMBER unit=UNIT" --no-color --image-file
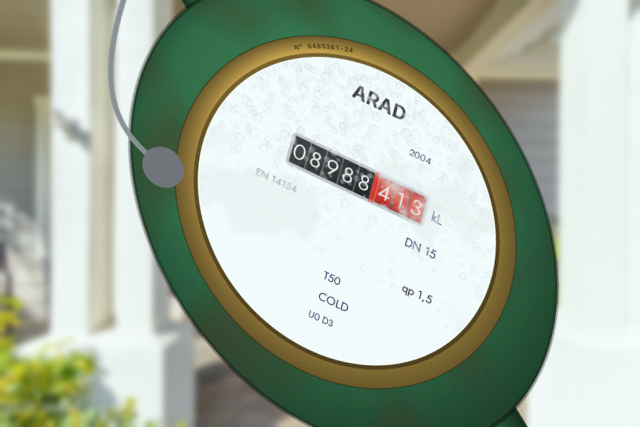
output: value=8988.413 unit=kL
